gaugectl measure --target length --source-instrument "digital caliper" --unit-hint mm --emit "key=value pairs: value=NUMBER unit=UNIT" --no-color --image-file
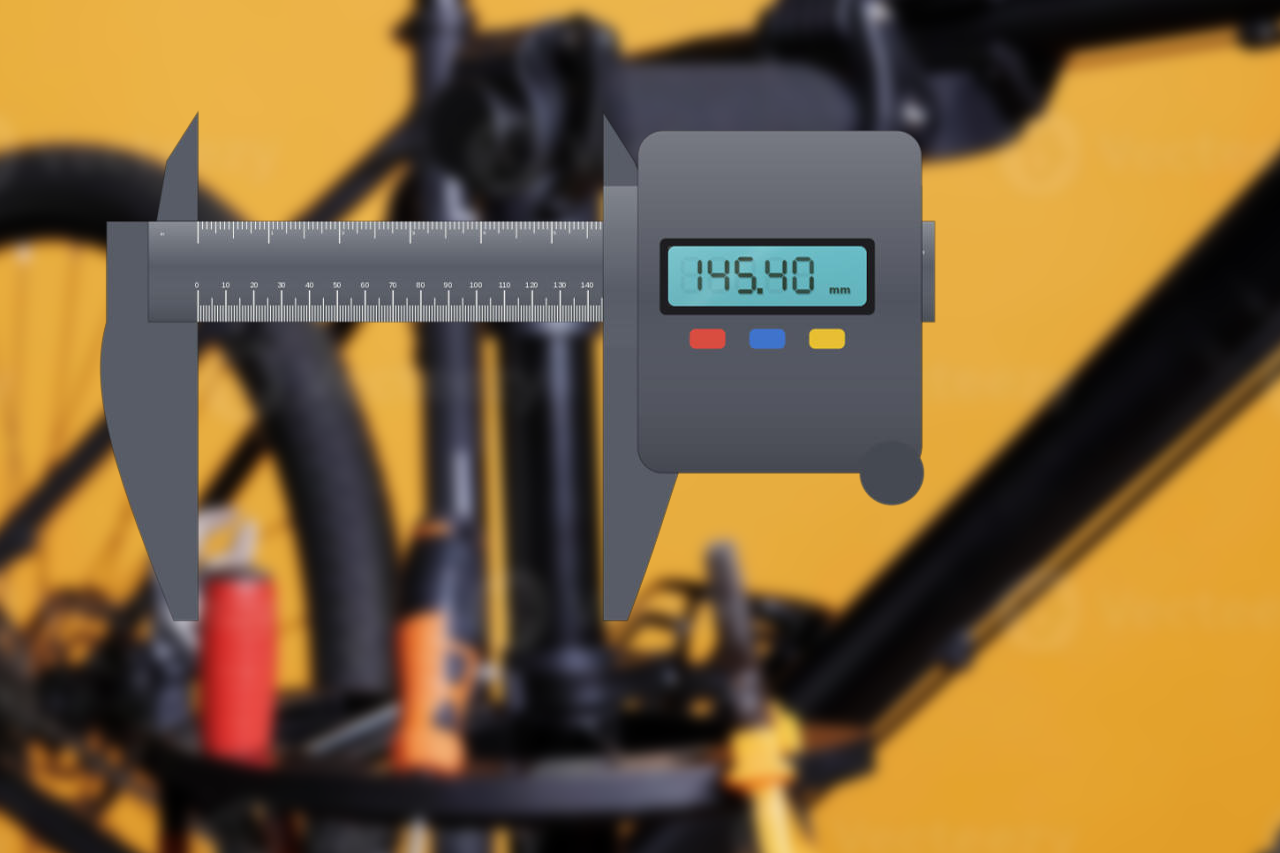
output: value=145.40 unit=mm
